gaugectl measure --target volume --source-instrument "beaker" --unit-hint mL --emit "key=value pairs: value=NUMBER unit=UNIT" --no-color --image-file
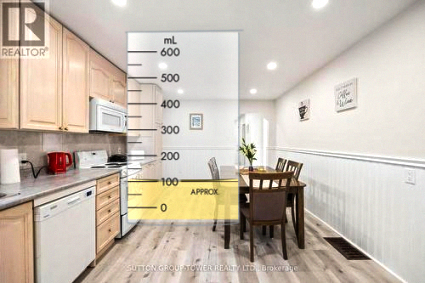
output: value=100 unit=mL
